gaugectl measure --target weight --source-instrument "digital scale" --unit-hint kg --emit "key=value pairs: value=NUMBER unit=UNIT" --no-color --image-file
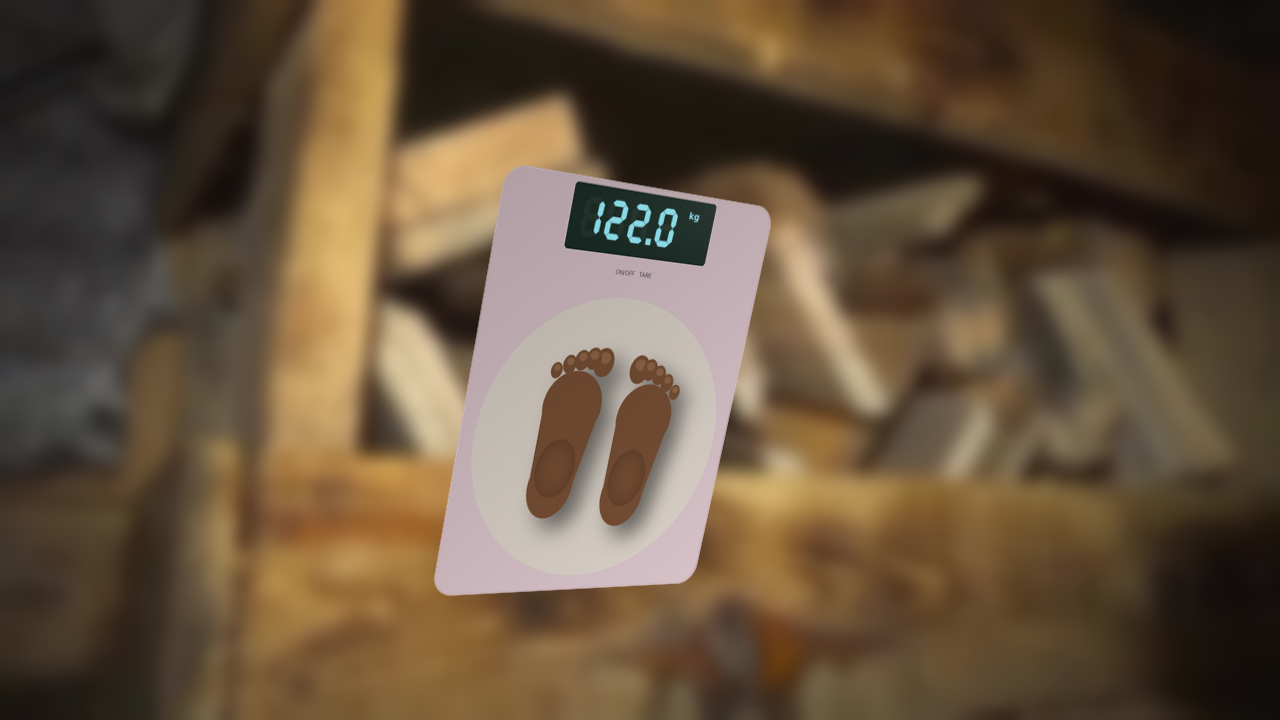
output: value=122.0 unit=kg
